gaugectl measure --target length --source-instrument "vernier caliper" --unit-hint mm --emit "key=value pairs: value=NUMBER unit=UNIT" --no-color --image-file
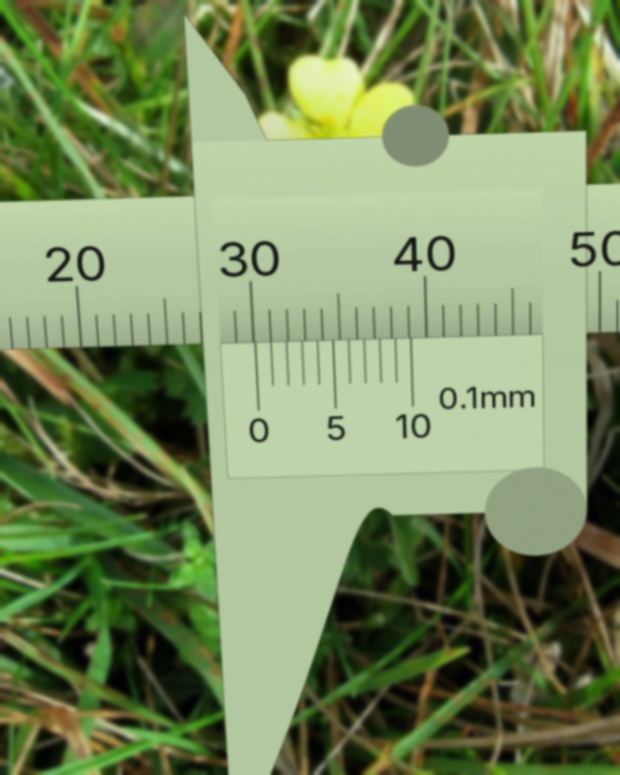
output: value=30.1 unit=mm
